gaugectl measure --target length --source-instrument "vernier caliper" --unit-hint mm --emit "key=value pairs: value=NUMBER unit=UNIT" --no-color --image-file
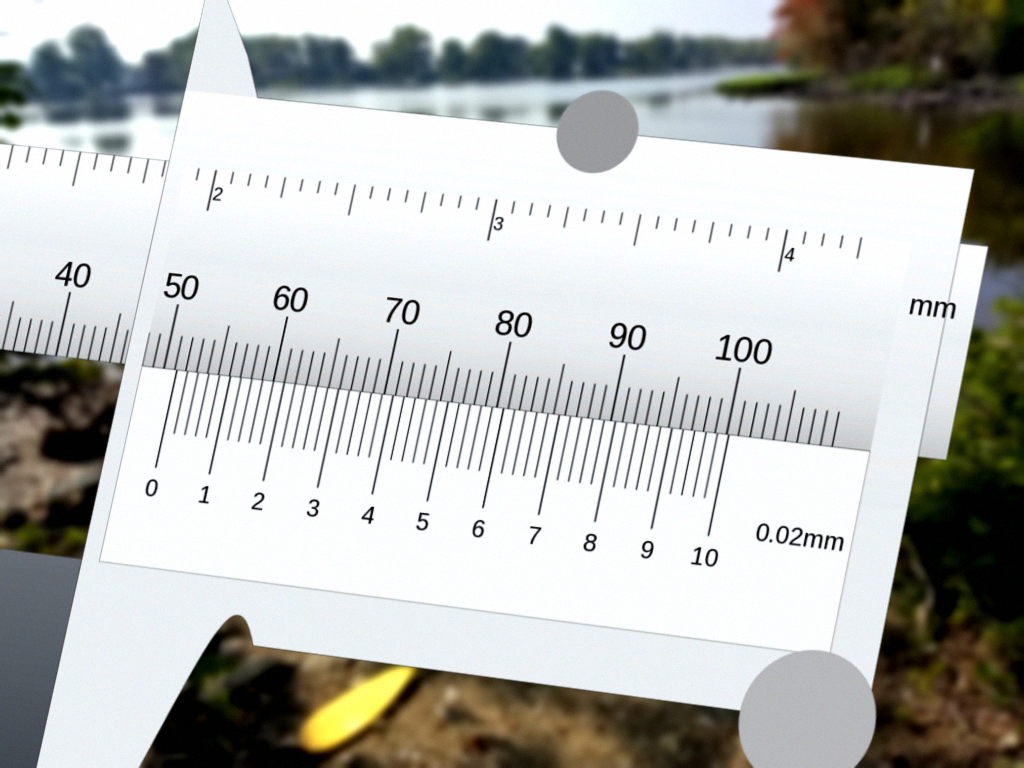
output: value=51.2 unit=mm
